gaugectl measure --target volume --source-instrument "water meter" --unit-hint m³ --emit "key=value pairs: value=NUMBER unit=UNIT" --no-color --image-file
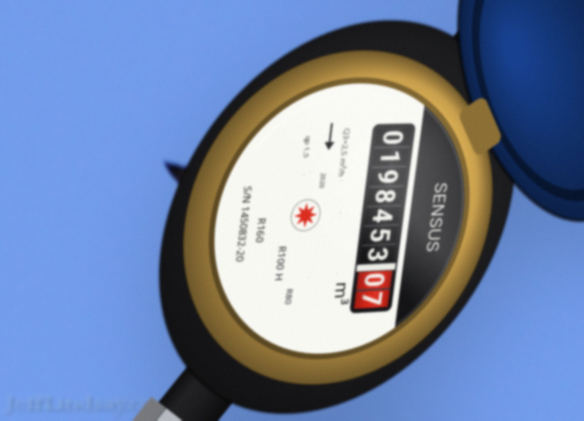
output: value=198453.07 unit=m³
